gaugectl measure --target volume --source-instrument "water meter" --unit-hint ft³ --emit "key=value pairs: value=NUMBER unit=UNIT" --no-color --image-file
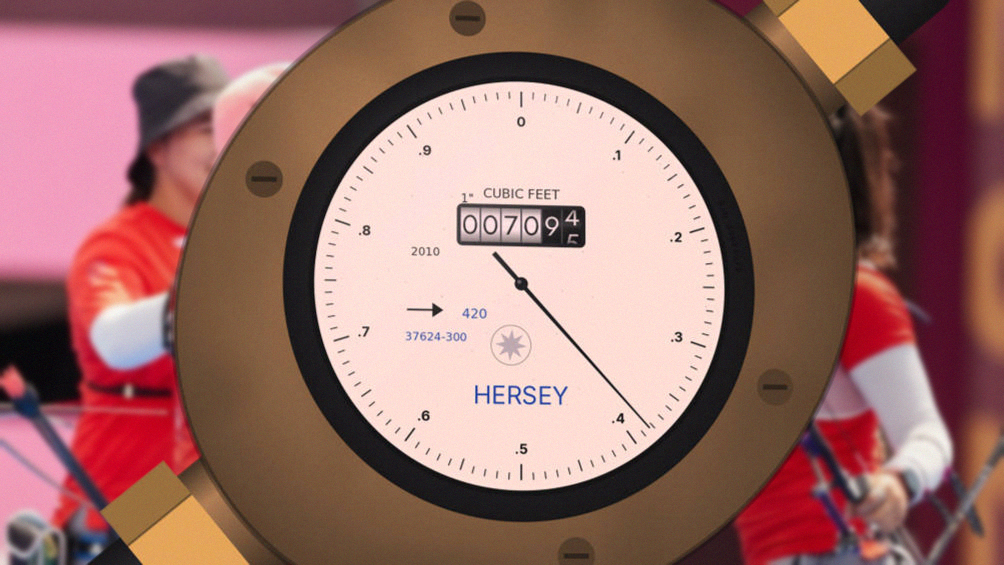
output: value=7094.38 unit=ft³
